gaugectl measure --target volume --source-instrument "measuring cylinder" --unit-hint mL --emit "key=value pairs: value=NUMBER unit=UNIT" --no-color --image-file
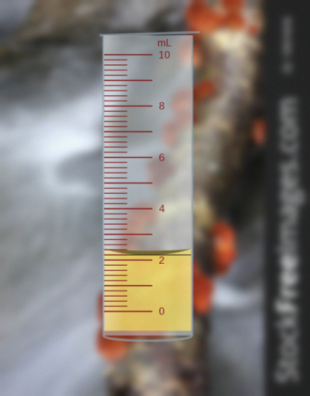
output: value=2.2 unit=mL
